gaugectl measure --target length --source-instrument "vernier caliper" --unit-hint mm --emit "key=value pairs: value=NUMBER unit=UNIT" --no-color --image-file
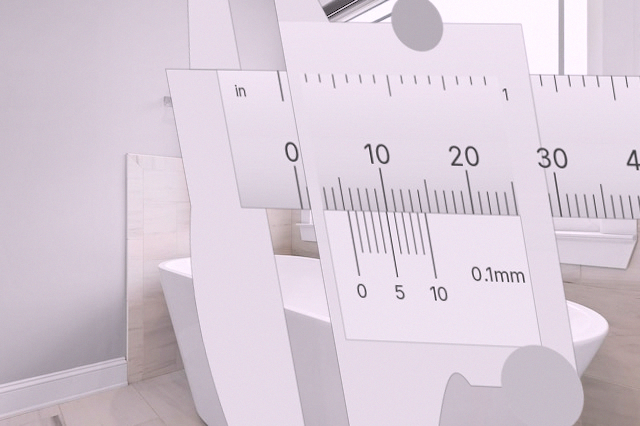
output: value=5.4 unit=mm
